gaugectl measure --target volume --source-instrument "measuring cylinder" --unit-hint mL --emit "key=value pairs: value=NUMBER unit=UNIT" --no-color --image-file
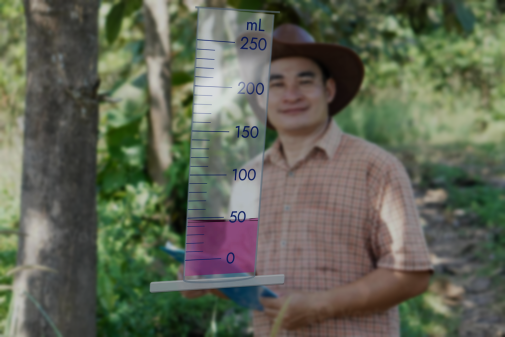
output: value=45 unit=mL
